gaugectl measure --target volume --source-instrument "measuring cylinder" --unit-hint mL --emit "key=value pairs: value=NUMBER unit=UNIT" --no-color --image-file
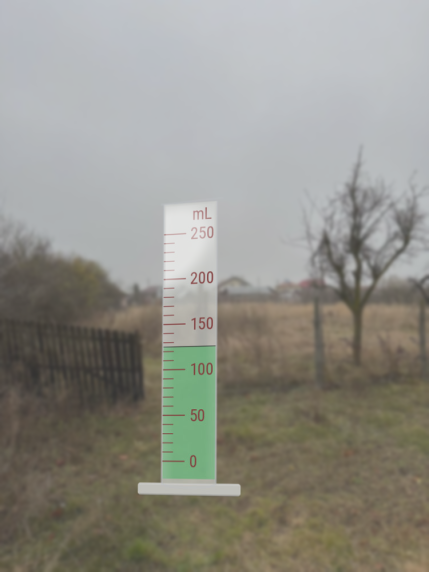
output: value=125 unit=mL
